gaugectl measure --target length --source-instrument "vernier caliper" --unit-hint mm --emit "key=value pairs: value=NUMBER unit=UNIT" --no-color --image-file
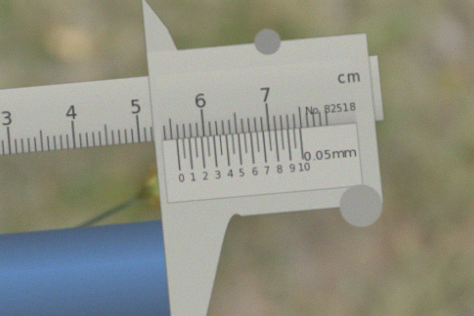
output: value=55.8 unit=mm
